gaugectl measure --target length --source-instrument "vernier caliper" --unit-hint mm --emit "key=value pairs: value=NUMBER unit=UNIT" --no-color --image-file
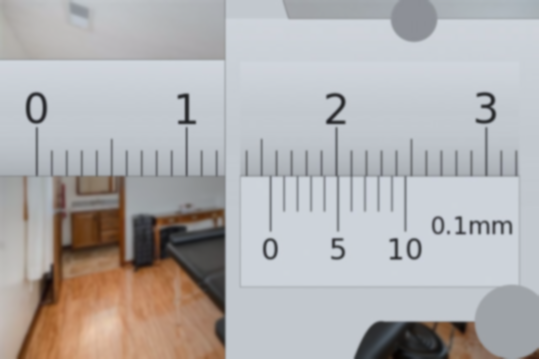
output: value=15.6 unit=mm
